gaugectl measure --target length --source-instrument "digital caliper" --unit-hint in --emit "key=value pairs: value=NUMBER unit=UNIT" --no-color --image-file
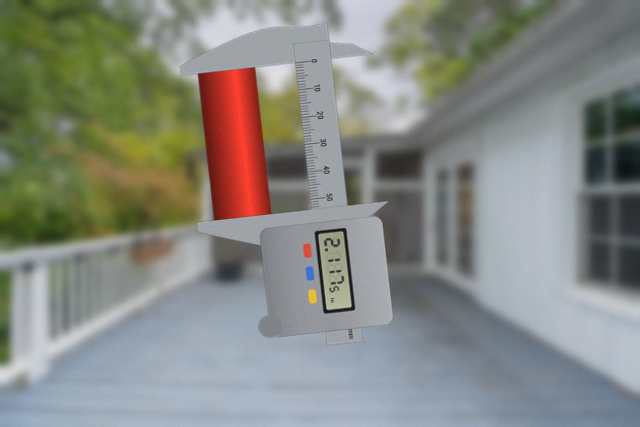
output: value=2.1175 unit=in
